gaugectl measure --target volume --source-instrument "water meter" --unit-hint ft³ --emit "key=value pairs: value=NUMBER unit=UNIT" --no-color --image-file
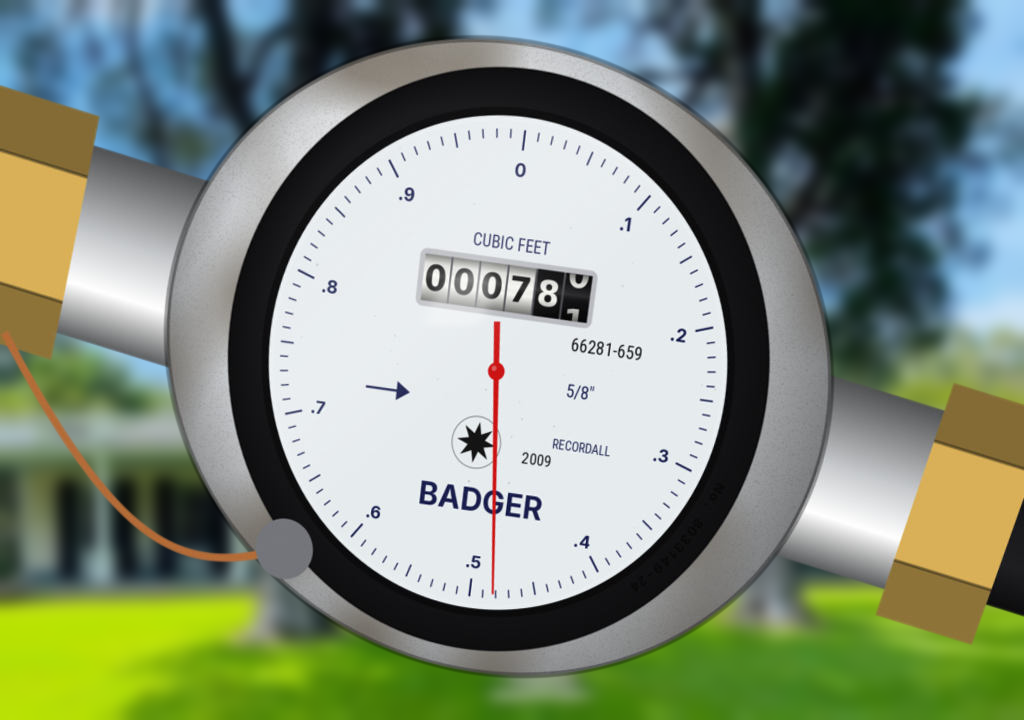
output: value=780.48 unit=ft³
